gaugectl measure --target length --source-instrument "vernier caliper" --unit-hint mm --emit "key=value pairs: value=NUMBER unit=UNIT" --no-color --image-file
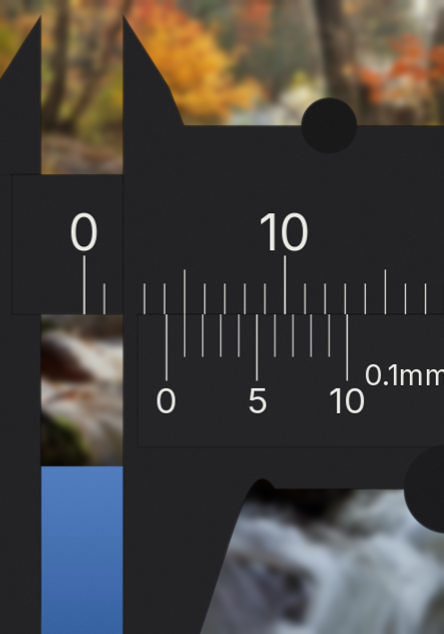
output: value=4.1 unit=mm
